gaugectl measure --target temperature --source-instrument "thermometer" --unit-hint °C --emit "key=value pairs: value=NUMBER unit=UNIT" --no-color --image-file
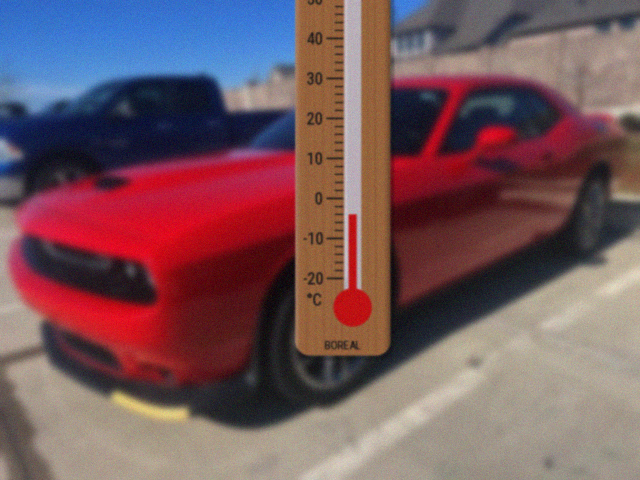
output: value=-4 unit=°C
